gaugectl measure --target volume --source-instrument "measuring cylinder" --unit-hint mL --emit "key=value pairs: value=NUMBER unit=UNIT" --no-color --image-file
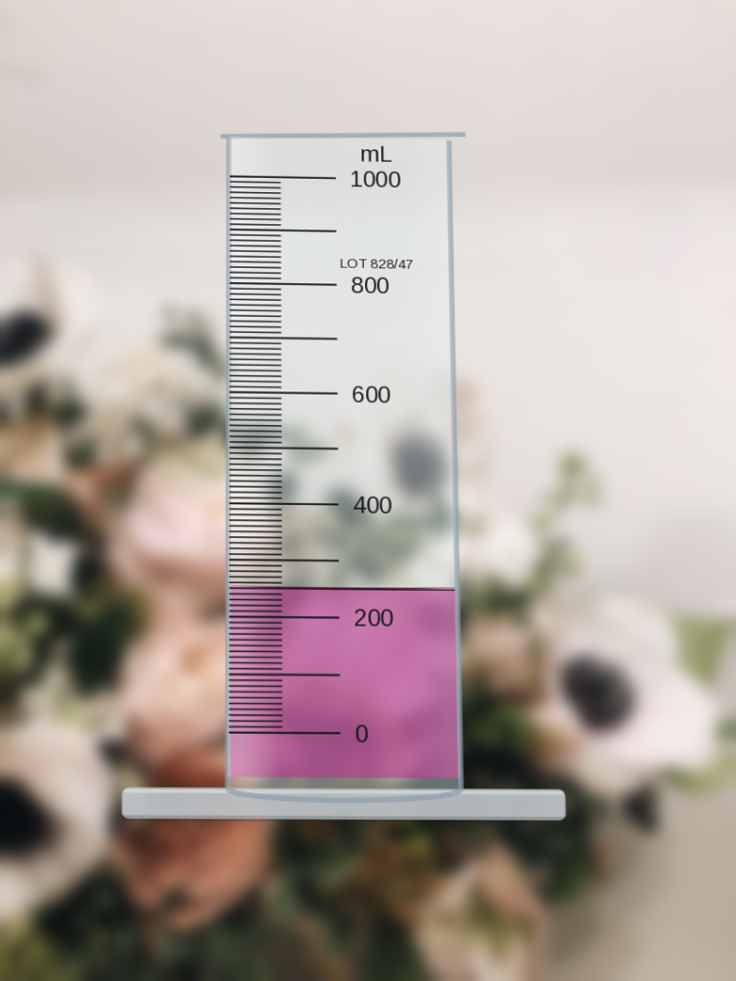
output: value=250 unit=mL
